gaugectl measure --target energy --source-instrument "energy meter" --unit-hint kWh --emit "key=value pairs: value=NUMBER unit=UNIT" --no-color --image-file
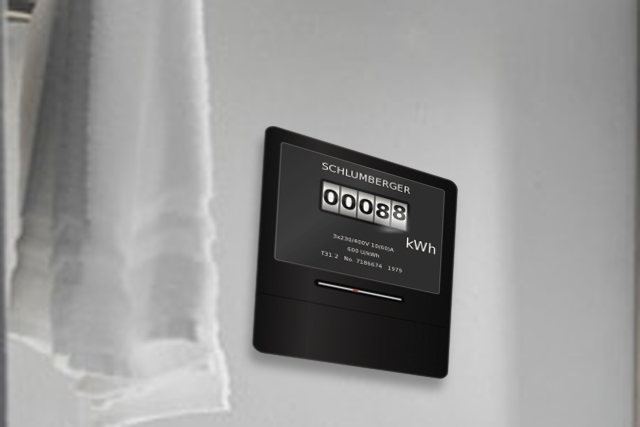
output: value=88 unit=kWh
